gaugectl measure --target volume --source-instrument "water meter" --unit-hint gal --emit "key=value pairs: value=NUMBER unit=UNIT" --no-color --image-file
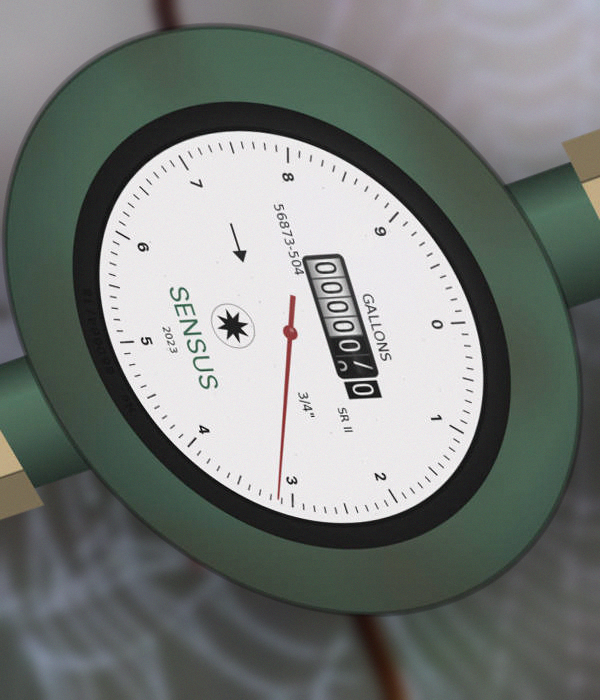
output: value=73.1 unit=gal
